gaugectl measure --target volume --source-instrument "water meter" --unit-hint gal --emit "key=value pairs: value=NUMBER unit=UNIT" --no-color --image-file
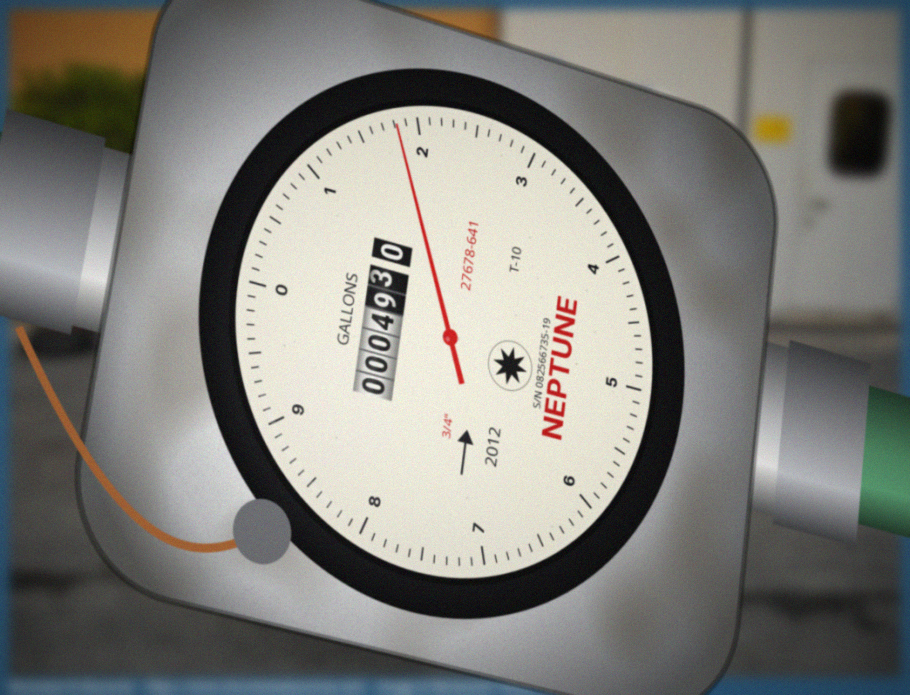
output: value=4931.8 unit=gal
